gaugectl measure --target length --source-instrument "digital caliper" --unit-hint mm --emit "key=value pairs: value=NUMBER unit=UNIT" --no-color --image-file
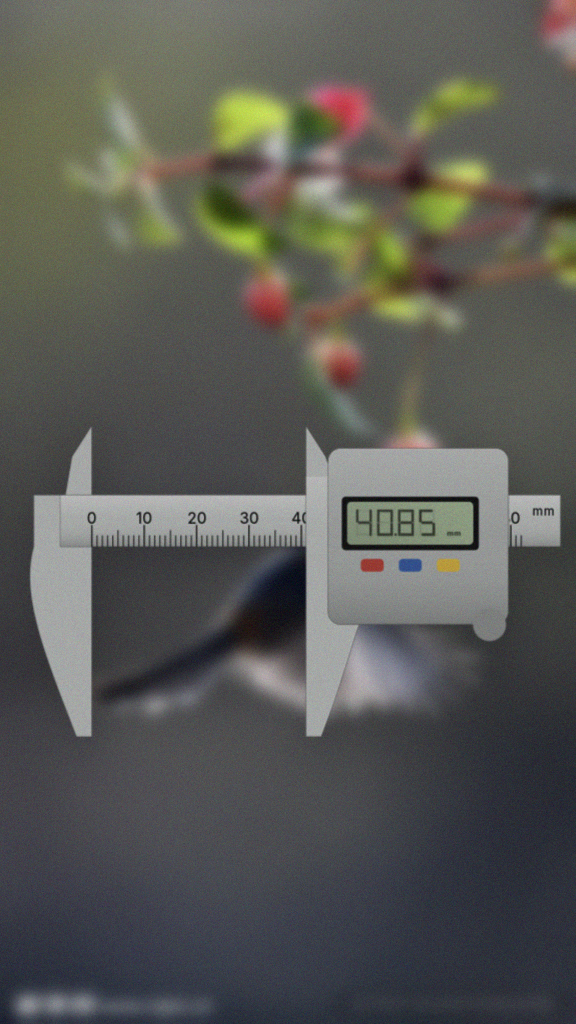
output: value=40.85 unit=mm
